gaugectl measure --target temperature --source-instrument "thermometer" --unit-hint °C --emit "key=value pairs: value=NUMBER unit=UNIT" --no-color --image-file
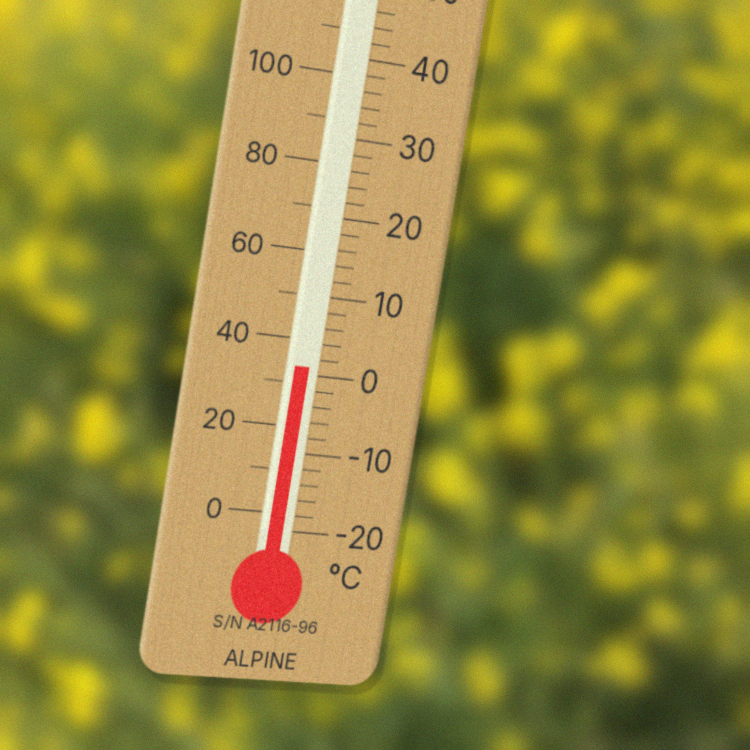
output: value=1 unit=°C
